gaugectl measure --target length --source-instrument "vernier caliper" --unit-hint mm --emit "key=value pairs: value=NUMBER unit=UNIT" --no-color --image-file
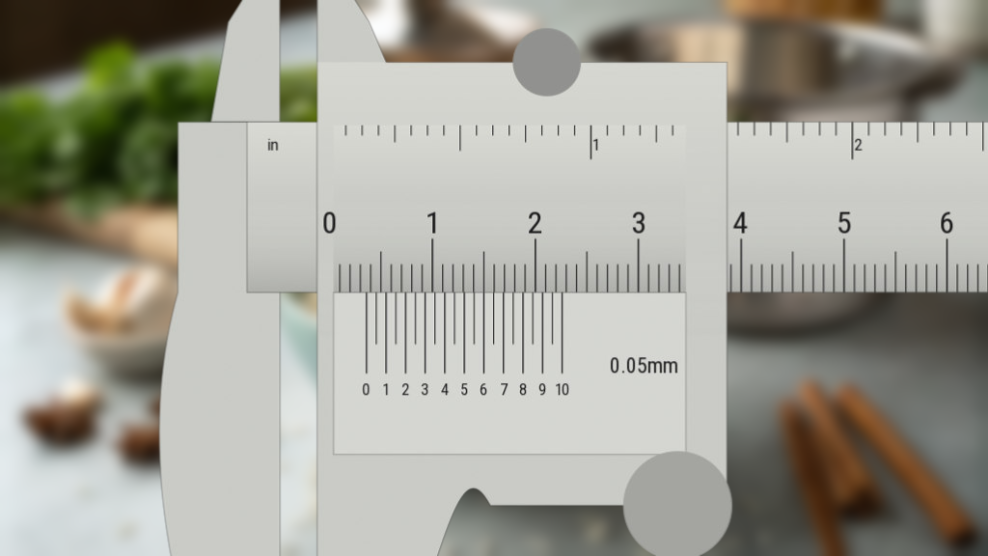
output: value=3.6 unit=mm
